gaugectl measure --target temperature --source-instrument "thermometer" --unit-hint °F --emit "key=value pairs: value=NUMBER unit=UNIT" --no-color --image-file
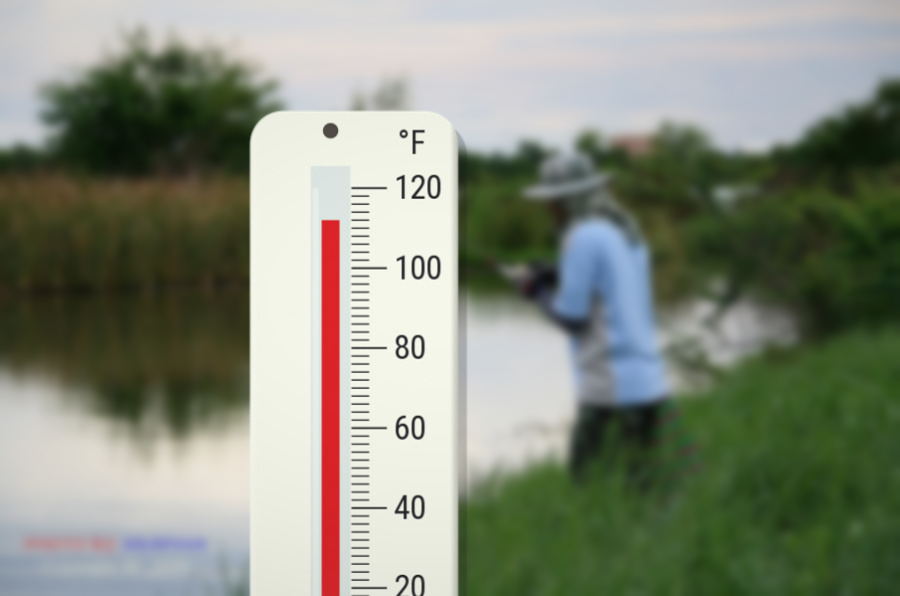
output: value=112 unit=°F
